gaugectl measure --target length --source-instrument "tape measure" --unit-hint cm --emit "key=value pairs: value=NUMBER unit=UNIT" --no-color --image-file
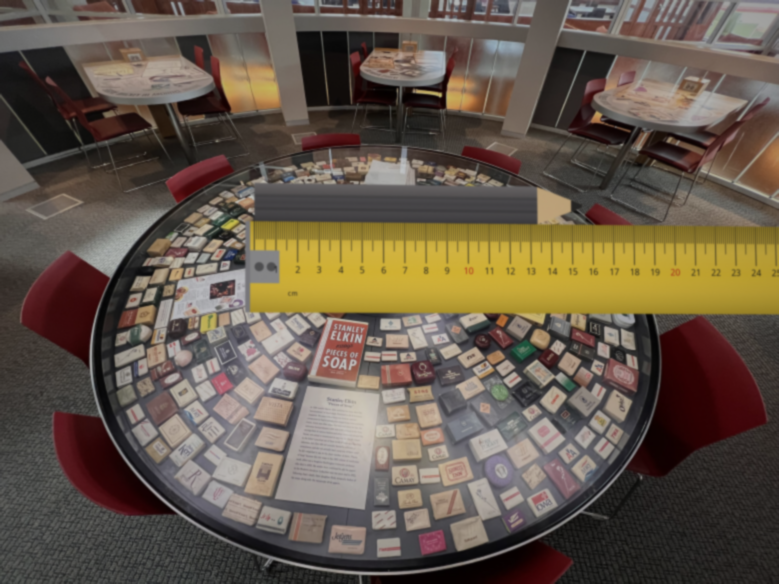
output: value=15.5 unit=cm
